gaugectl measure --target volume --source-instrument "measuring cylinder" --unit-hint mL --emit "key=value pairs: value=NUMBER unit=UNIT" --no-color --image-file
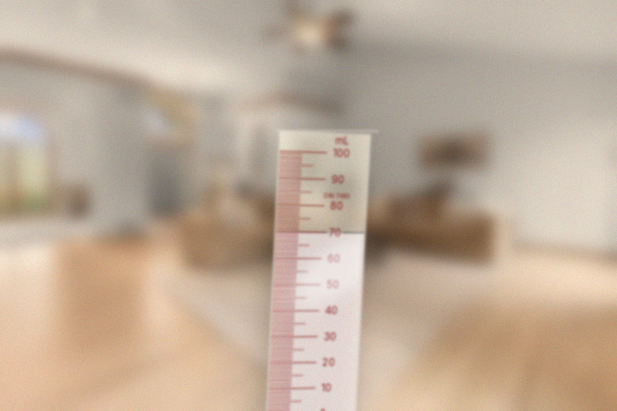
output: value=70 unit=mL
